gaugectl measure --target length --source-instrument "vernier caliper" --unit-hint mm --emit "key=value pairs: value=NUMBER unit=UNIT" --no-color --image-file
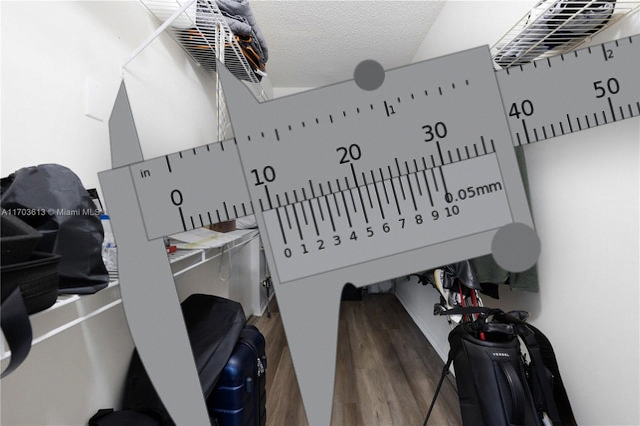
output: value=10.6 unit=mm
